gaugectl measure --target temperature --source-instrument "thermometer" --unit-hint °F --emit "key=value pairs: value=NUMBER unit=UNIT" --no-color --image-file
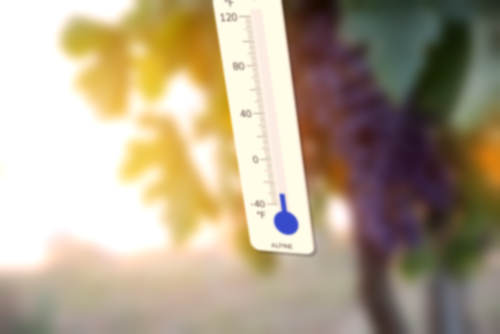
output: value=-30 unit=°F
